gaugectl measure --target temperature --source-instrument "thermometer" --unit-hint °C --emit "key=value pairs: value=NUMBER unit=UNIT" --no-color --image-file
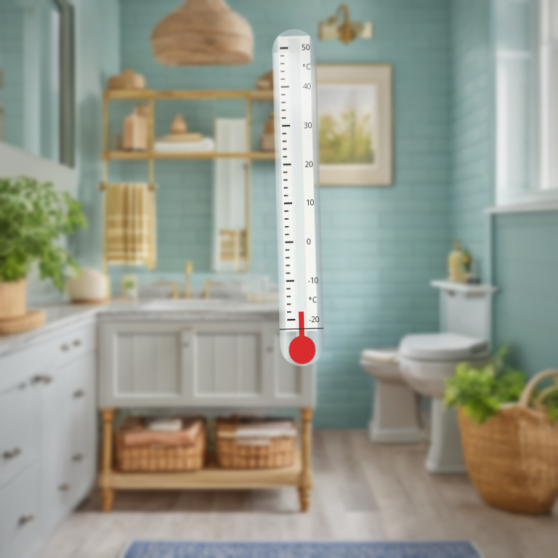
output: value=-18 unit=°C
